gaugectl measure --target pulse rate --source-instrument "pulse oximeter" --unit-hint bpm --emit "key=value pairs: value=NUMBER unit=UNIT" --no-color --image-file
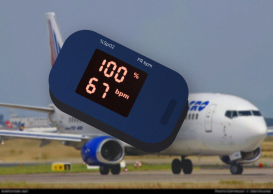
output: value=67 unit=bpm
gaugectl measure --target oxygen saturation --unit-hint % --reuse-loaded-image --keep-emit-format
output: value=100 unit=%
